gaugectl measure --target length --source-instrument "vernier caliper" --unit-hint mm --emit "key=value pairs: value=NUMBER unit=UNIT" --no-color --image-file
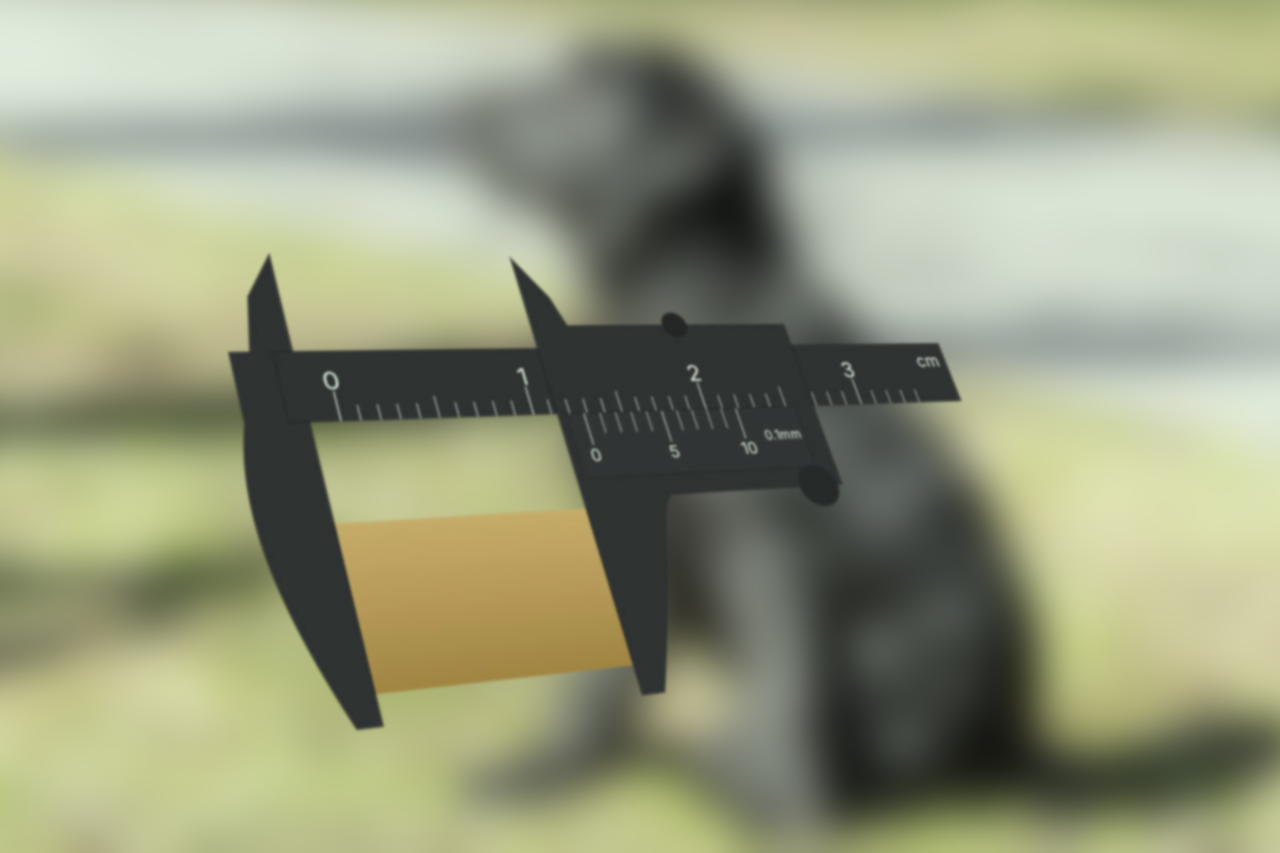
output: value=12.8 unit=mm
